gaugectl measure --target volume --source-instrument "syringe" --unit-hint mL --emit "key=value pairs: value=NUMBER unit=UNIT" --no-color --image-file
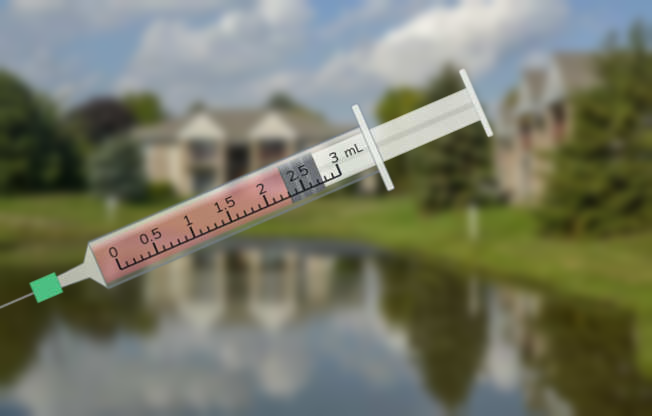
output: value=2.3 unit=mL
